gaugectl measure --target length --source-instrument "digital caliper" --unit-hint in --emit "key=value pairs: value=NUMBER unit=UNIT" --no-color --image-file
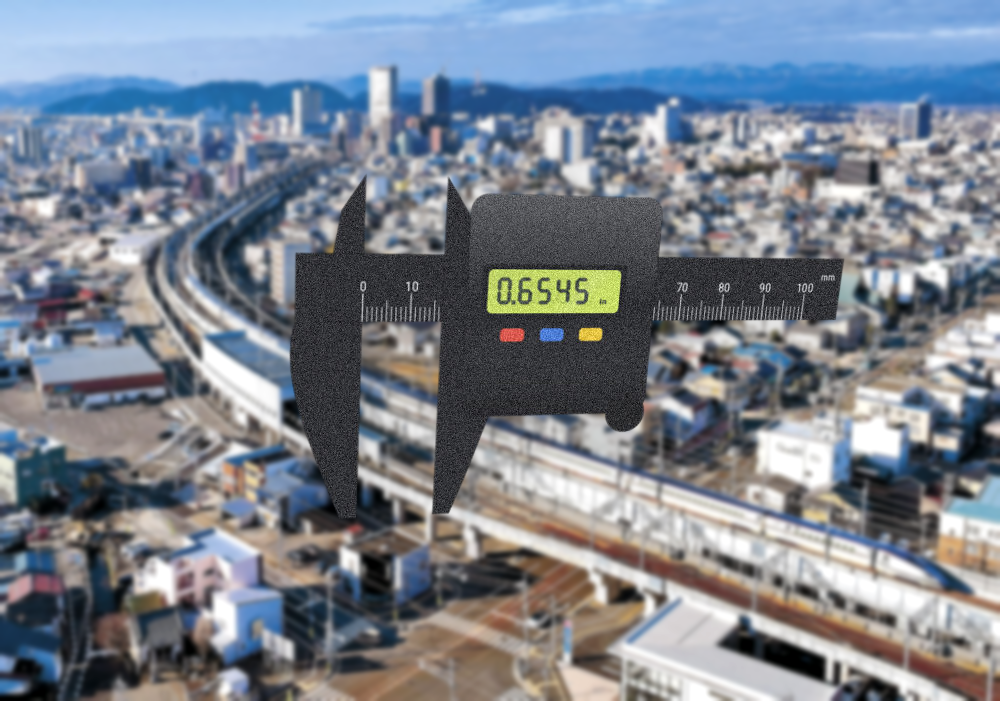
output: value=0.6545 unit=in
